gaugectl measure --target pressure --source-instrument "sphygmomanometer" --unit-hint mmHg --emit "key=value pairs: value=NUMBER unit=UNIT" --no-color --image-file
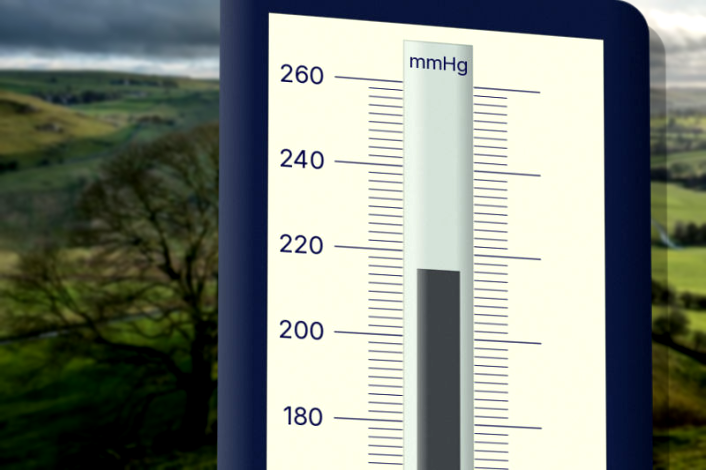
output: value=216 unit=mmHg
